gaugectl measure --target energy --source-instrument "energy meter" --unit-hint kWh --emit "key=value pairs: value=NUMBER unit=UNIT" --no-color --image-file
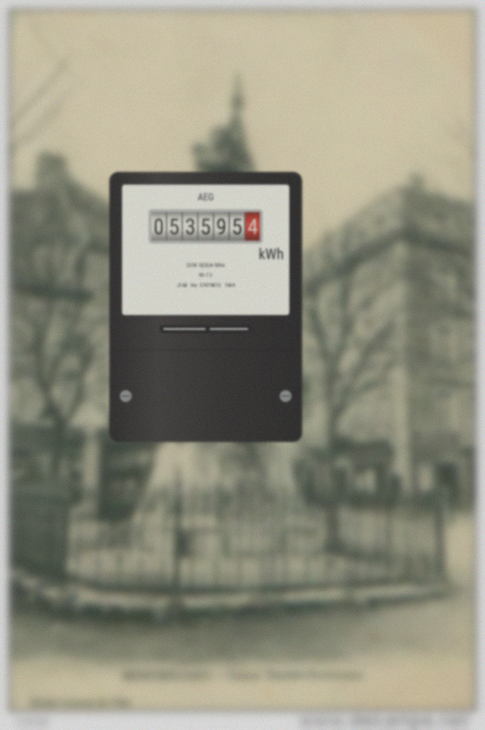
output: value=53595.4 unit=kWh
